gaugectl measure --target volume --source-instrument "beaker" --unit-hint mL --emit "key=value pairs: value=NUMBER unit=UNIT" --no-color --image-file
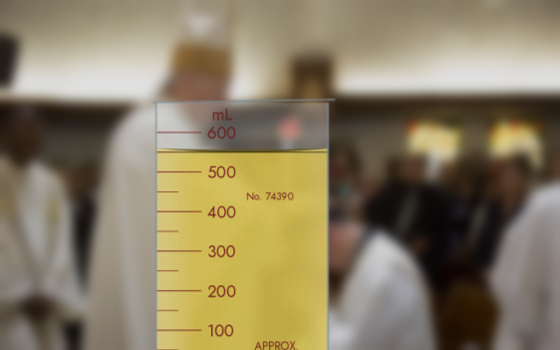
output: value=550 unit=mL
